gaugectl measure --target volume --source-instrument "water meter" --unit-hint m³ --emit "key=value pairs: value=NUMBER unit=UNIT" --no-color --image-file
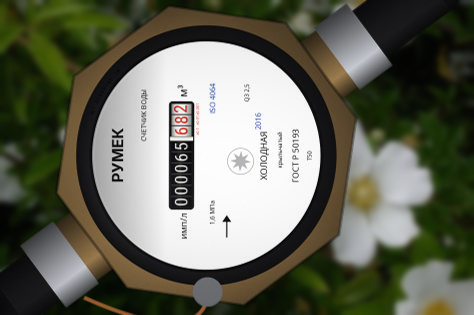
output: value=65.682 unit=m³
